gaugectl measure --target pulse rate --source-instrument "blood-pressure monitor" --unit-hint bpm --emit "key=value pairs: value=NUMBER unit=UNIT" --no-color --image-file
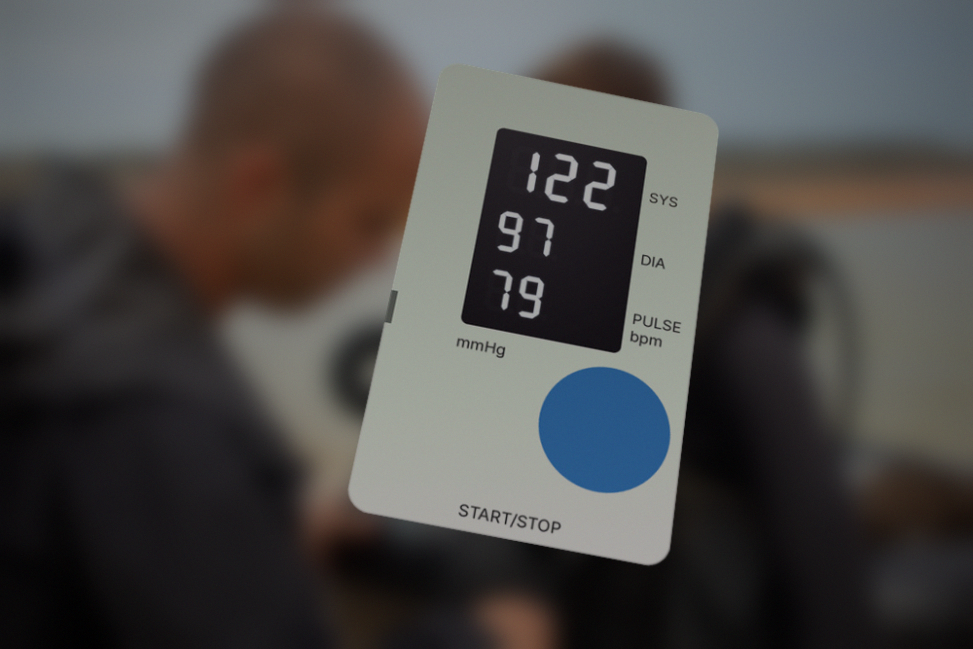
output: value=79 unit=bpm
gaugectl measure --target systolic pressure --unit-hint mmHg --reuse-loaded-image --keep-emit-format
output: value=122 unit=mmHg
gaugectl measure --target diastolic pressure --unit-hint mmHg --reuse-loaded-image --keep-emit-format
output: value=97 unit=mmHg
